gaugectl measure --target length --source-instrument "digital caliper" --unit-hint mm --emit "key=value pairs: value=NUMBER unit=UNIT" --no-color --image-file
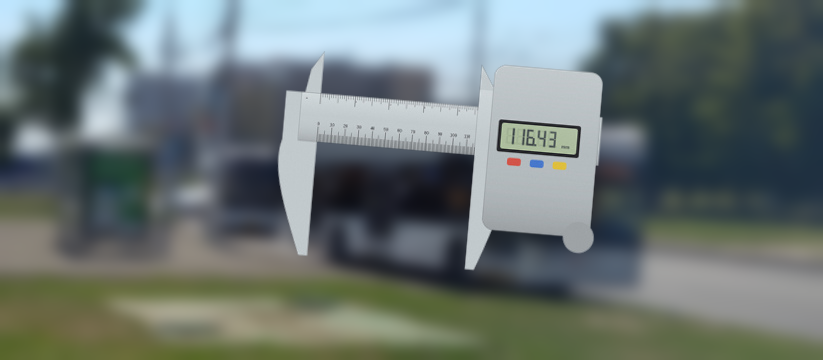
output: value=116.43 unit=mm
